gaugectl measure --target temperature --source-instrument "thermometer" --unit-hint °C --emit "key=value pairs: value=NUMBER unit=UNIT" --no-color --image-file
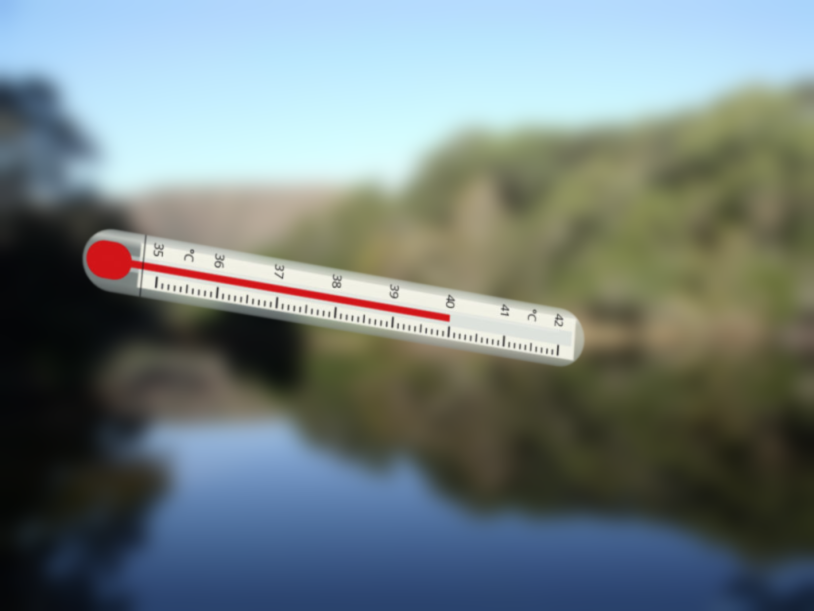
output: value=40 unit=°C
